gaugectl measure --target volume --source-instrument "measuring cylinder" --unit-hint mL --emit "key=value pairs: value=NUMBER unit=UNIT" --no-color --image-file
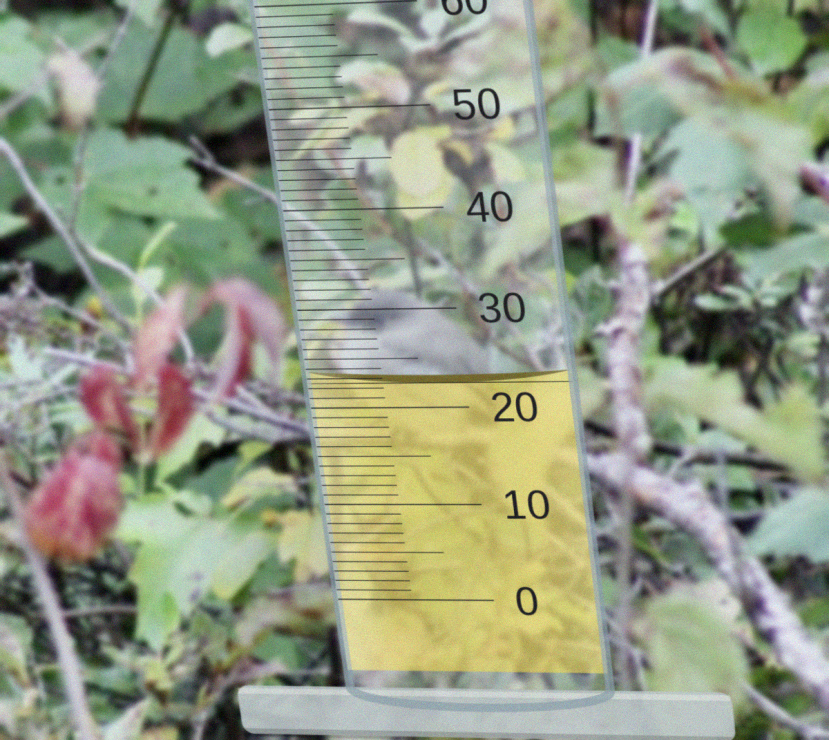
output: value=22.5 unit=mL
